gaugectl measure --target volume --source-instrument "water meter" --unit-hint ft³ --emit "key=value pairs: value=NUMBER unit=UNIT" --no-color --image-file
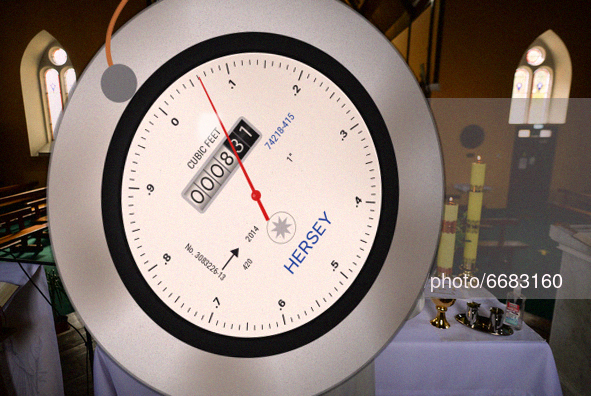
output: value=831.06 unit=ft³
